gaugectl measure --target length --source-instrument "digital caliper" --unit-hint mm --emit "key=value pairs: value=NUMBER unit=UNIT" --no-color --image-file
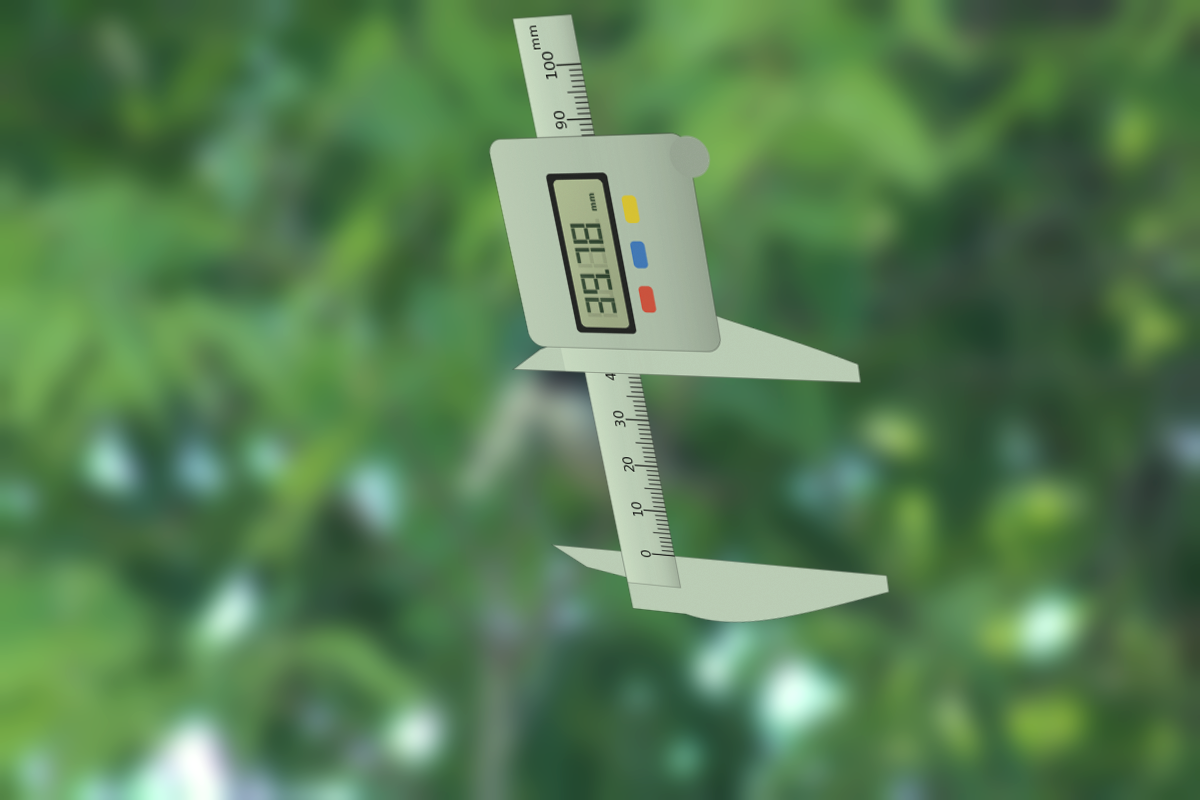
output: value=39.78 unit=mm
